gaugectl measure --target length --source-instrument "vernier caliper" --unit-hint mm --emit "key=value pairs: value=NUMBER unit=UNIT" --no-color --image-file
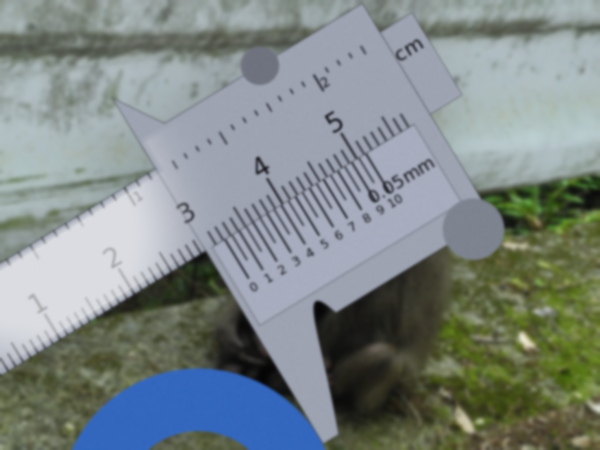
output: value=32.2 unit=mm
